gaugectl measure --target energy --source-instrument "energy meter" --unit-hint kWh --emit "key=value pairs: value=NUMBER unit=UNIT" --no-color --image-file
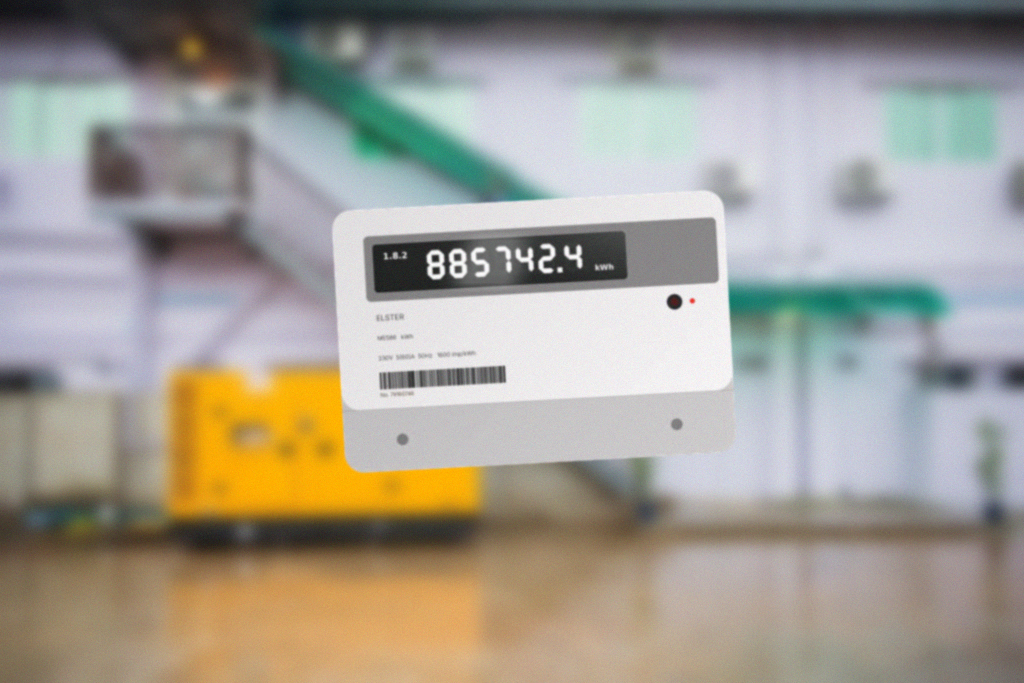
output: value=885742.4 unit=kWh
